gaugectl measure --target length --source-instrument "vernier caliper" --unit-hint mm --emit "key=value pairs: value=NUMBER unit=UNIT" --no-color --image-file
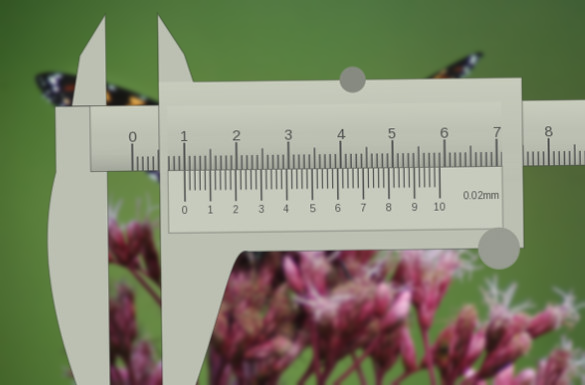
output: value=10.0 unit=mm
